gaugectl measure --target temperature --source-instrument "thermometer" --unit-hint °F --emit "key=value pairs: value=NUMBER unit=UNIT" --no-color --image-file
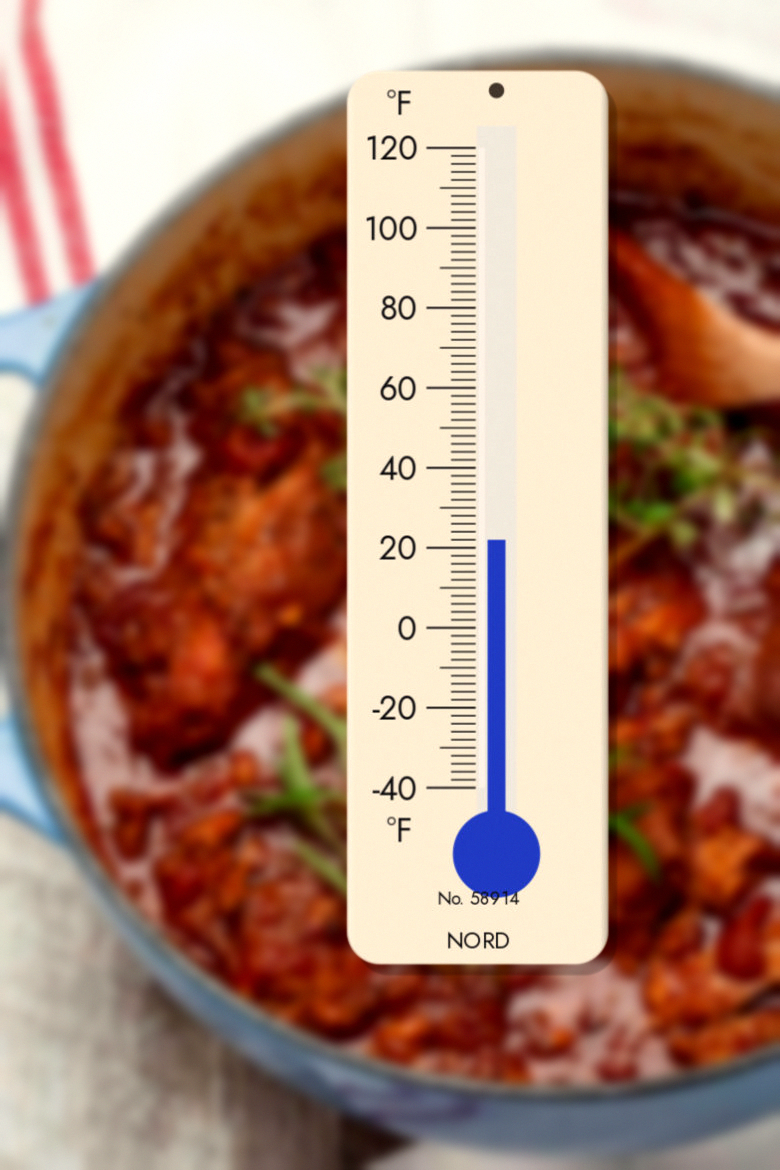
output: value=22 unit=°F
